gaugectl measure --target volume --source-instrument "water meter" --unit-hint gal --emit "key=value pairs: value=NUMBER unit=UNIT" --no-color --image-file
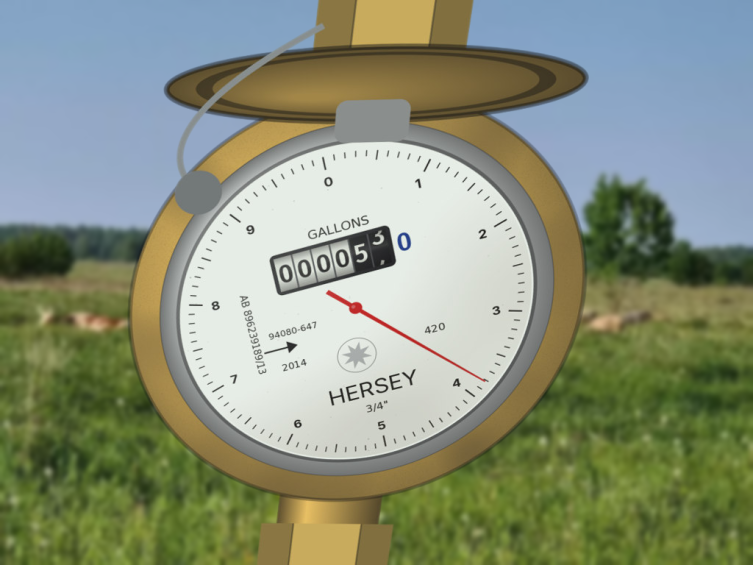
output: value=533.8 unit=gal
